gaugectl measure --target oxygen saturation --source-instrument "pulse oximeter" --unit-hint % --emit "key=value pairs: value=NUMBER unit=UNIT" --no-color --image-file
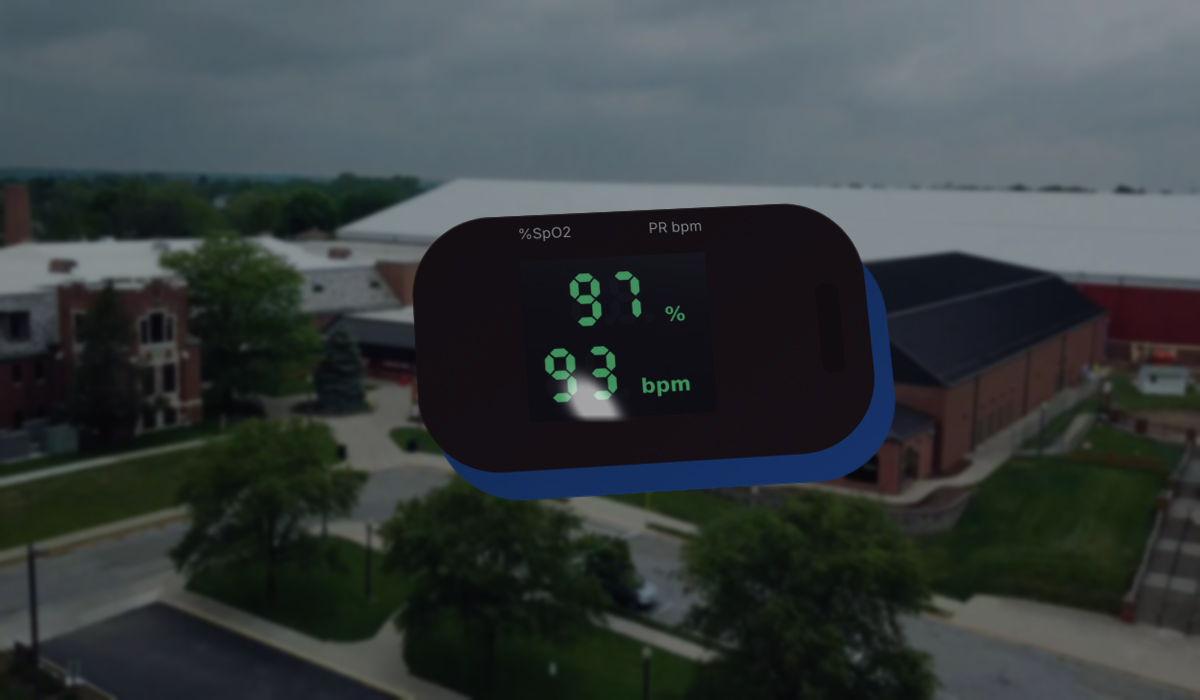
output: value=97 unit=%
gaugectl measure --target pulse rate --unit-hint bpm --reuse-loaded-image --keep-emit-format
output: value=93 unit=bpm
